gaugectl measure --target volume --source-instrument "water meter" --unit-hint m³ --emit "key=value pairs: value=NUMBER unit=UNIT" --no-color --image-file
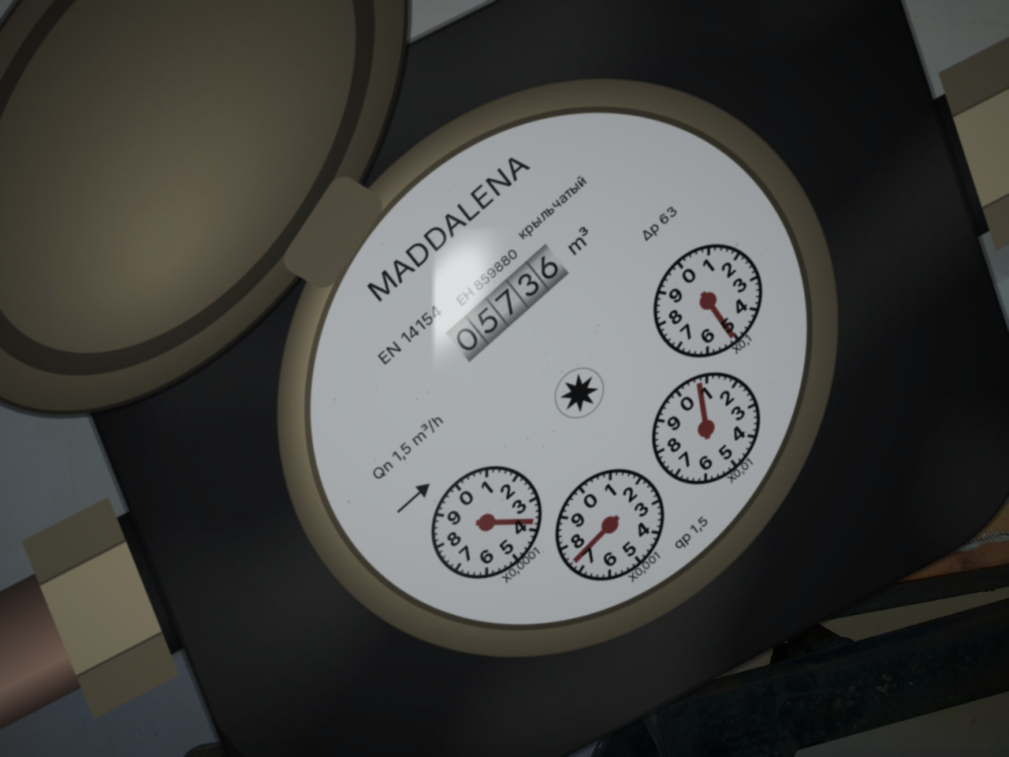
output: value=5736.5073 unit=m³
